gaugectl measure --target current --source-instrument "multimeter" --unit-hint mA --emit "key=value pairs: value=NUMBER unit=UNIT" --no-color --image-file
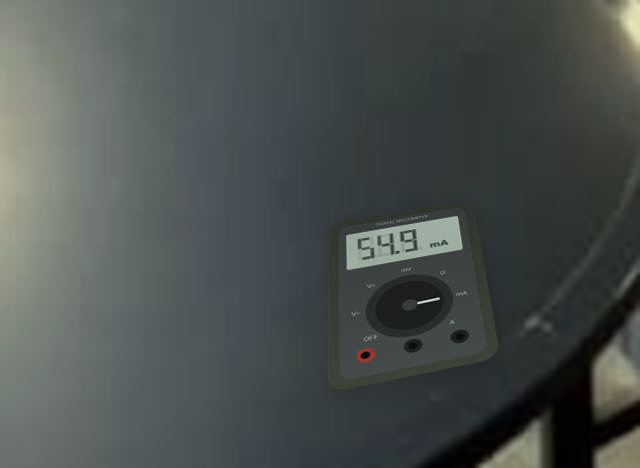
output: value=54.9 unit=mA
